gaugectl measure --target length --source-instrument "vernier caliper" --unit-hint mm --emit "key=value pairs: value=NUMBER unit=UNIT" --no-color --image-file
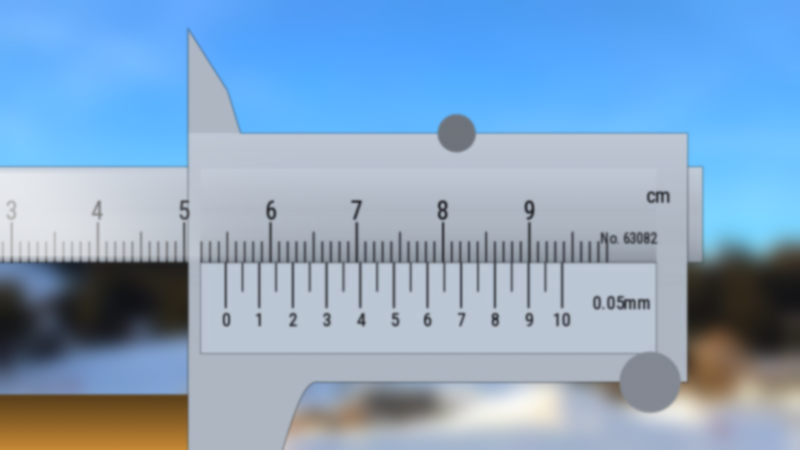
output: value=54.8 unit=mm
